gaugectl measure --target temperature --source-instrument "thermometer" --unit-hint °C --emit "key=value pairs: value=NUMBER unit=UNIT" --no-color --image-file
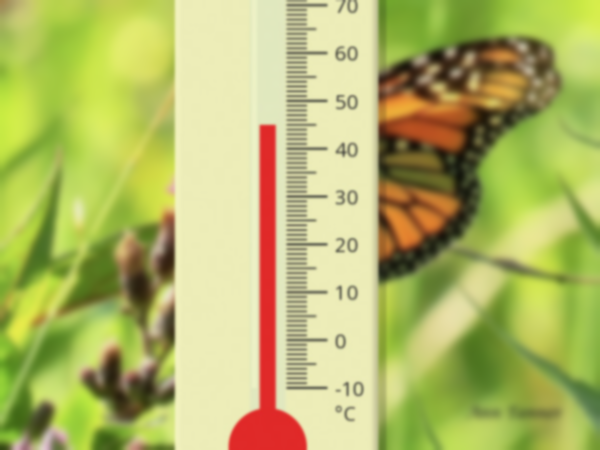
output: value=45 unit=°C
